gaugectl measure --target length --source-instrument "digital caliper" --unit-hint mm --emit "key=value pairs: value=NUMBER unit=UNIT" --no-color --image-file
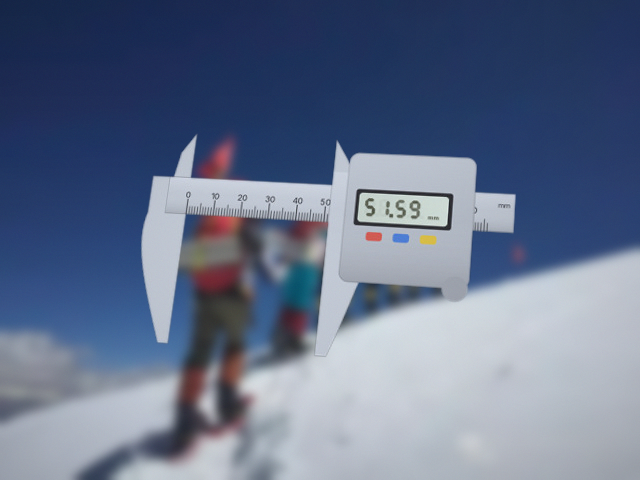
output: value=51.59 unit=mm
